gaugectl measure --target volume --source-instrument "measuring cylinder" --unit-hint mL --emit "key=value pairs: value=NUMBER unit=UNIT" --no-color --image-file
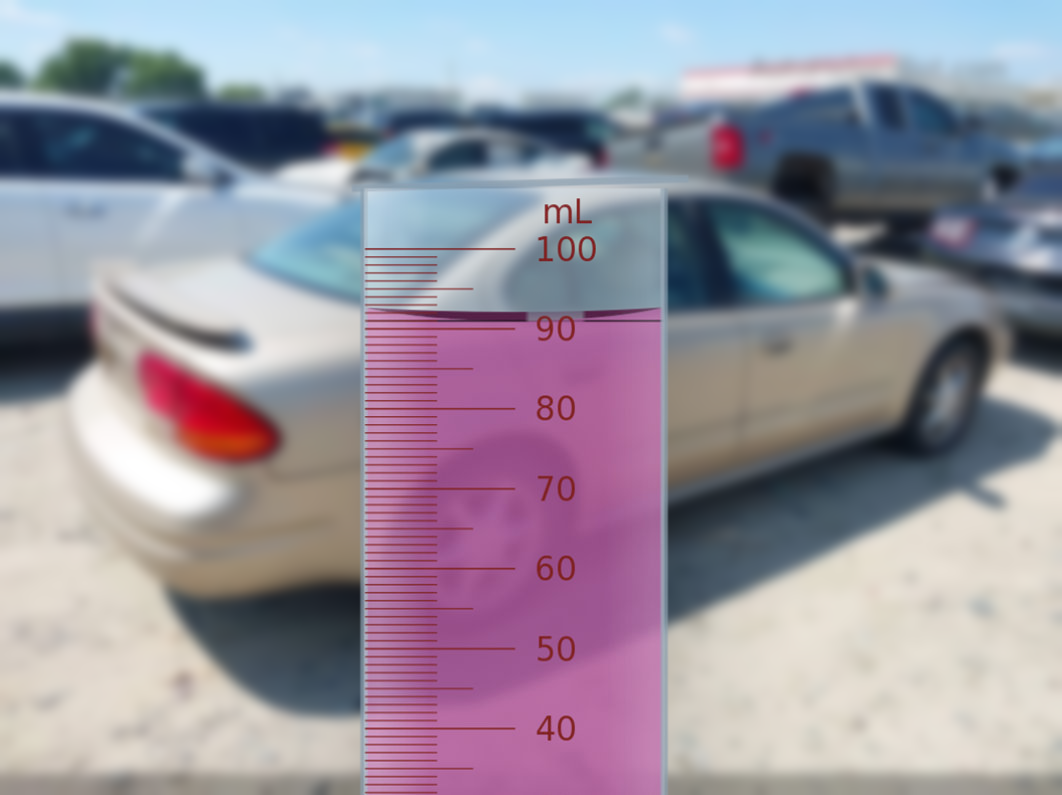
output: value=91 unit=mL
